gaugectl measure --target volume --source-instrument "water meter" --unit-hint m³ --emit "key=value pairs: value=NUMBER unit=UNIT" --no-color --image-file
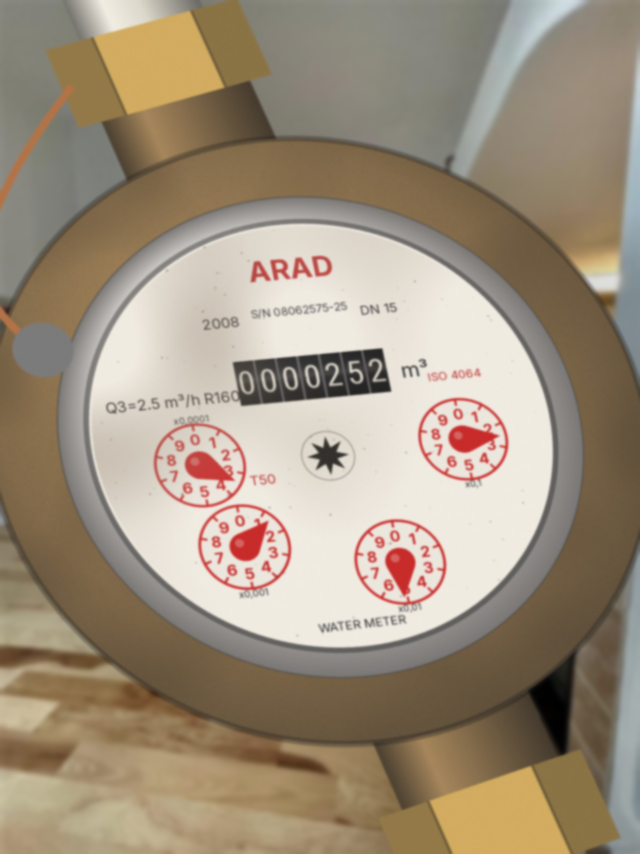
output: value=252.2513 unit=m³
